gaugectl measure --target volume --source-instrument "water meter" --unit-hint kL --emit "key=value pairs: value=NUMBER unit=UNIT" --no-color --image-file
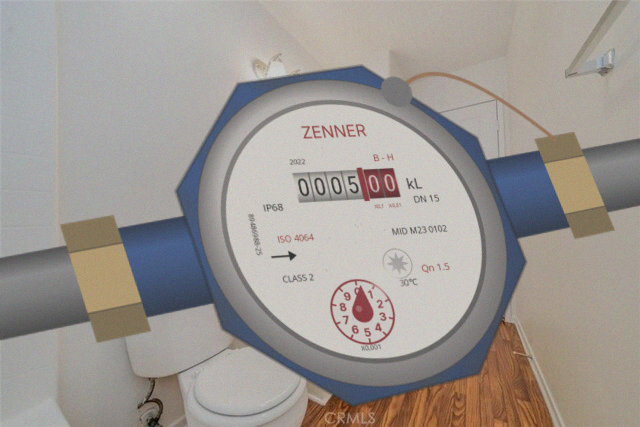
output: value=5.000 unit=kL
